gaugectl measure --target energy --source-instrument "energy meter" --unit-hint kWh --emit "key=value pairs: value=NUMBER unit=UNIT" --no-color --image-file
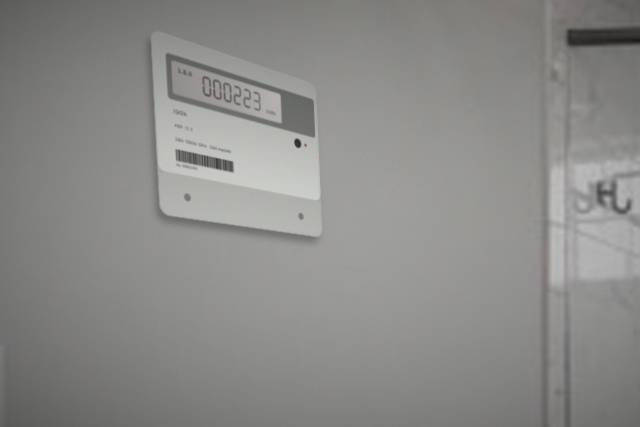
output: value=223 unit=kWh
